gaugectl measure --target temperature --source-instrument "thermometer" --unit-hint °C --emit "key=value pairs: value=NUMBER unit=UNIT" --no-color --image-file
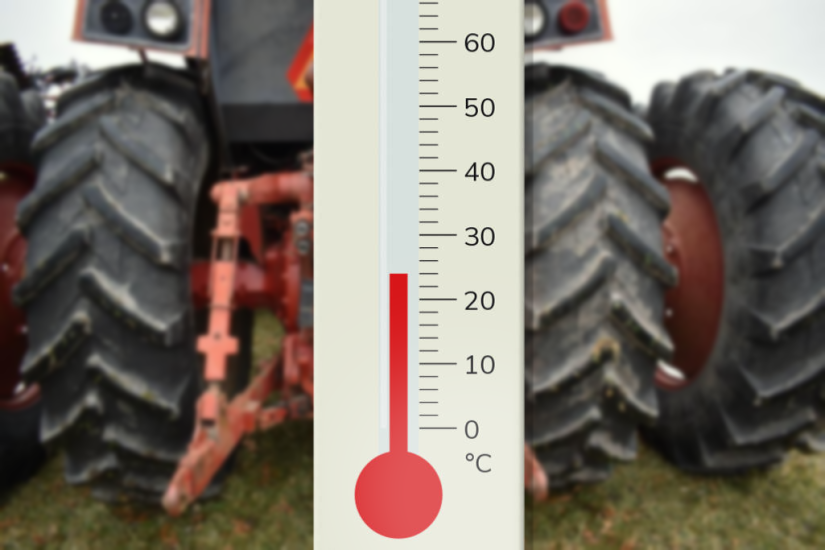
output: value=24 unit=°C
